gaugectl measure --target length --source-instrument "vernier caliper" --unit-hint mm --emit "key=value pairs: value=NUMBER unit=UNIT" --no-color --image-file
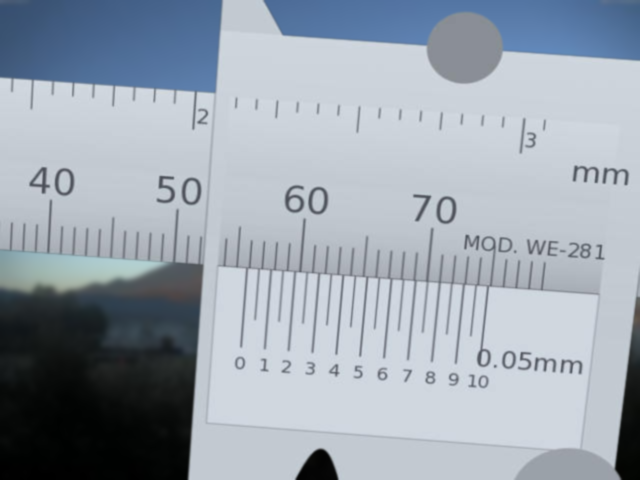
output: value=55.8 unit=mm
